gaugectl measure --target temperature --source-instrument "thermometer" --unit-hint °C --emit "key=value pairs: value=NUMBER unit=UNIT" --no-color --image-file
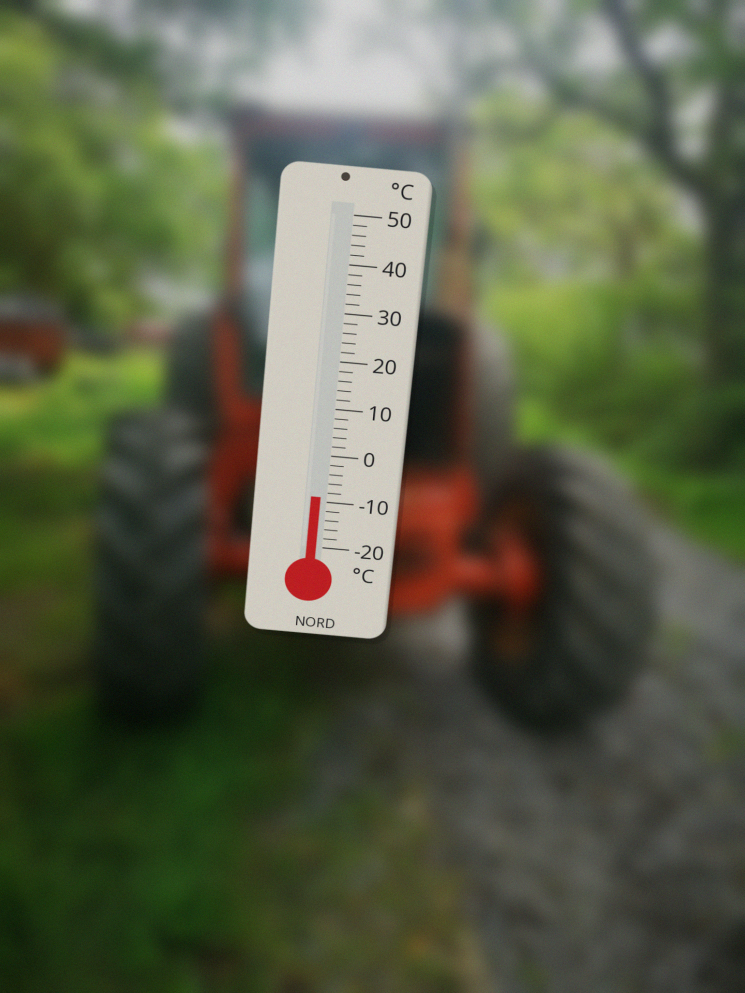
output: value=-9 unit=°C
